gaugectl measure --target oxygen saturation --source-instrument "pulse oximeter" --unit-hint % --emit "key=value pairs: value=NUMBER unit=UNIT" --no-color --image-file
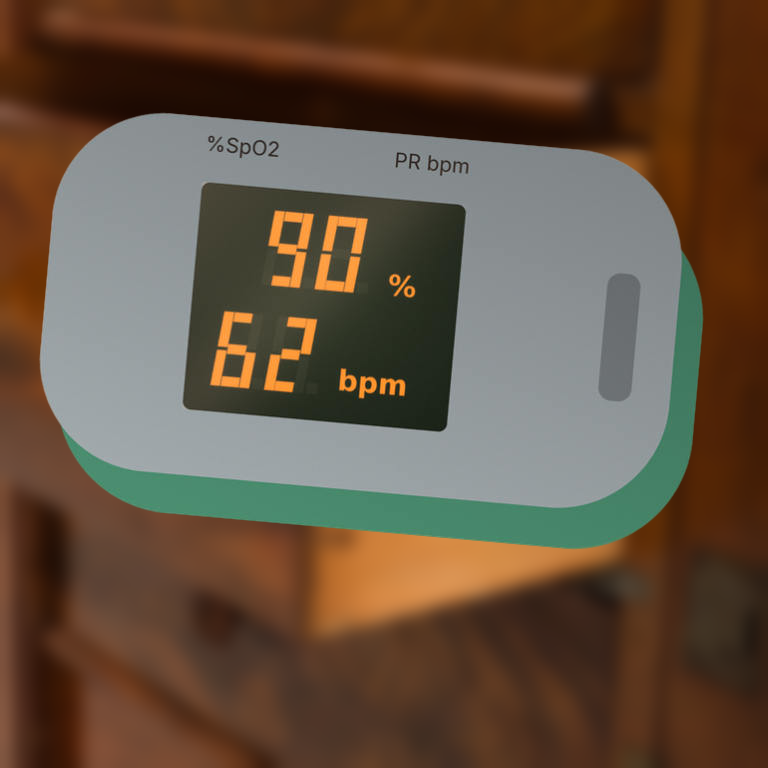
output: value=90 unit=%
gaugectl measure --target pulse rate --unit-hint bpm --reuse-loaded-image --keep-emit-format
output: value=62 unit=bpm
